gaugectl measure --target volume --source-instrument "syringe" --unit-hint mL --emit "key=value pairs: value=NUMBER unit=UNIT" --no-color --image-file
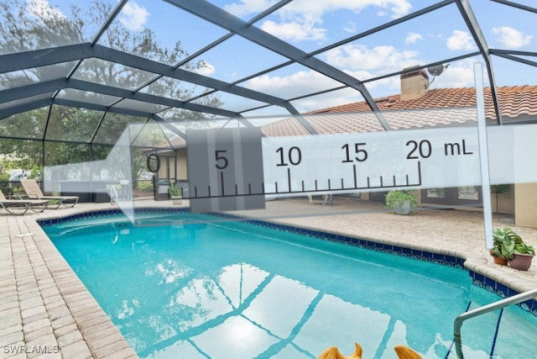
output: value=2.5 unit=mL
